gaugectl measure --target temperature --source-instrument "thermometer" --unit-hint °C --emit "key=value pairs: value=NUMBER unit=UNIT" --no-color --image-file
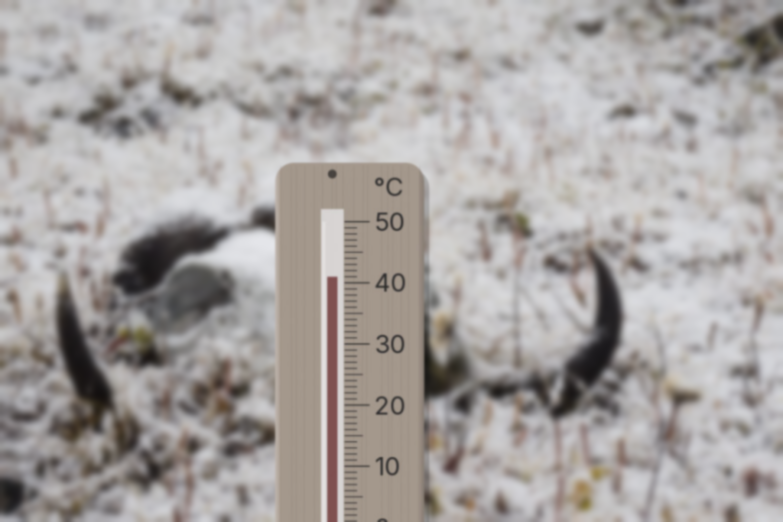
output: value=41 unit=°C
